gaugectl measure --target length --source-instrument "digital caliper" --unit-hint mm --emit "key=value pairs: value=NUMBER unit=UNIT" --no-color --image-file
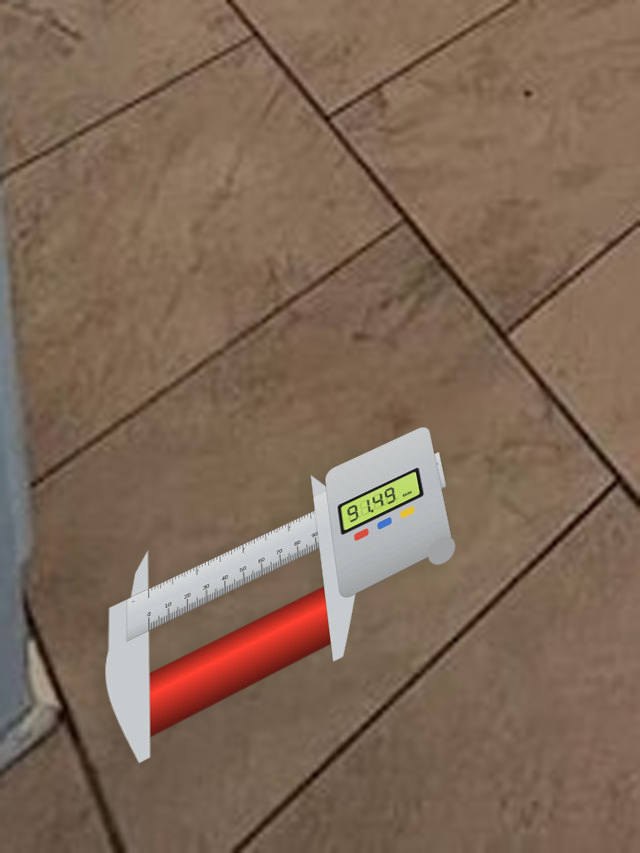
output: value=91.49 unit=mm
